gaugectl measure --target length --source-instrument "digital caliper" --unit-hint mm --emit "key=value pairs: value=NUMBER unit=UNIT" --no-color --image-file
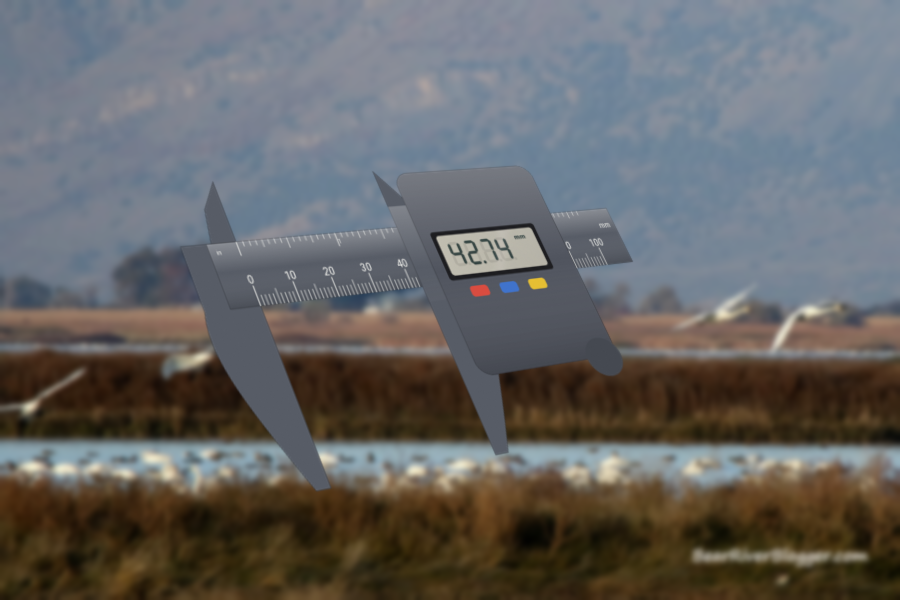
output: value=42.74 unit=mm
